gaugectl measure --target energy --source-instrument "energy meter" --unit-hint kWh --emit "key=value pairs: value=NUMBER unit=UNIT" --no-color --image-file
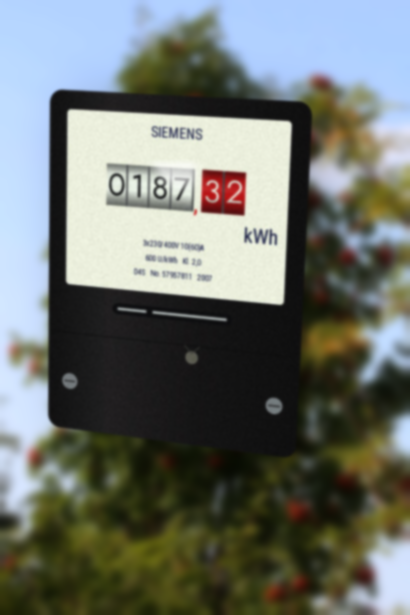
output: value=187.32 unit=kWh
